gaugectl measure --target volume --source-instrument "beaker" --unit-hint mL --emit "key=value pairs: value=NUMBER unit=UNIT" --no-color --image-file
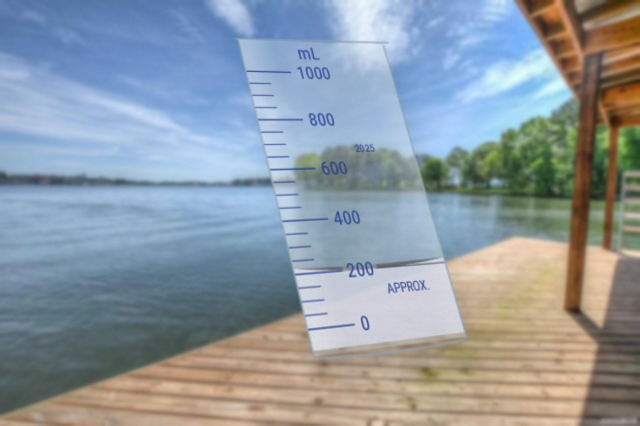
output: value=200 unit=mL
